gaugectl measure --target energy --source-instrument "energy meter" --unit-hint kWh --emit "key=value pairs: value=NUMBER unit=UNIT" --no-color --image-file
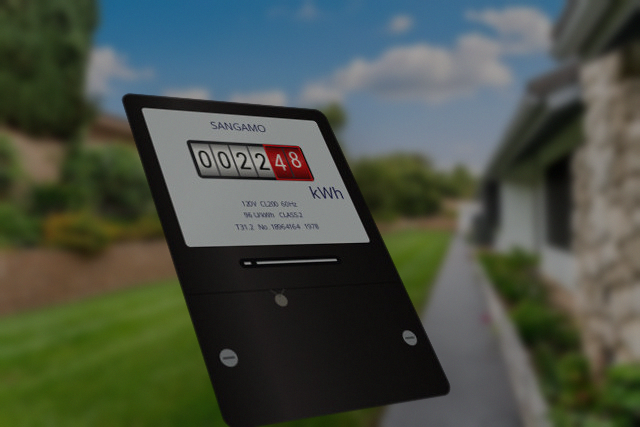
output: value=22.48 unit=kWh
